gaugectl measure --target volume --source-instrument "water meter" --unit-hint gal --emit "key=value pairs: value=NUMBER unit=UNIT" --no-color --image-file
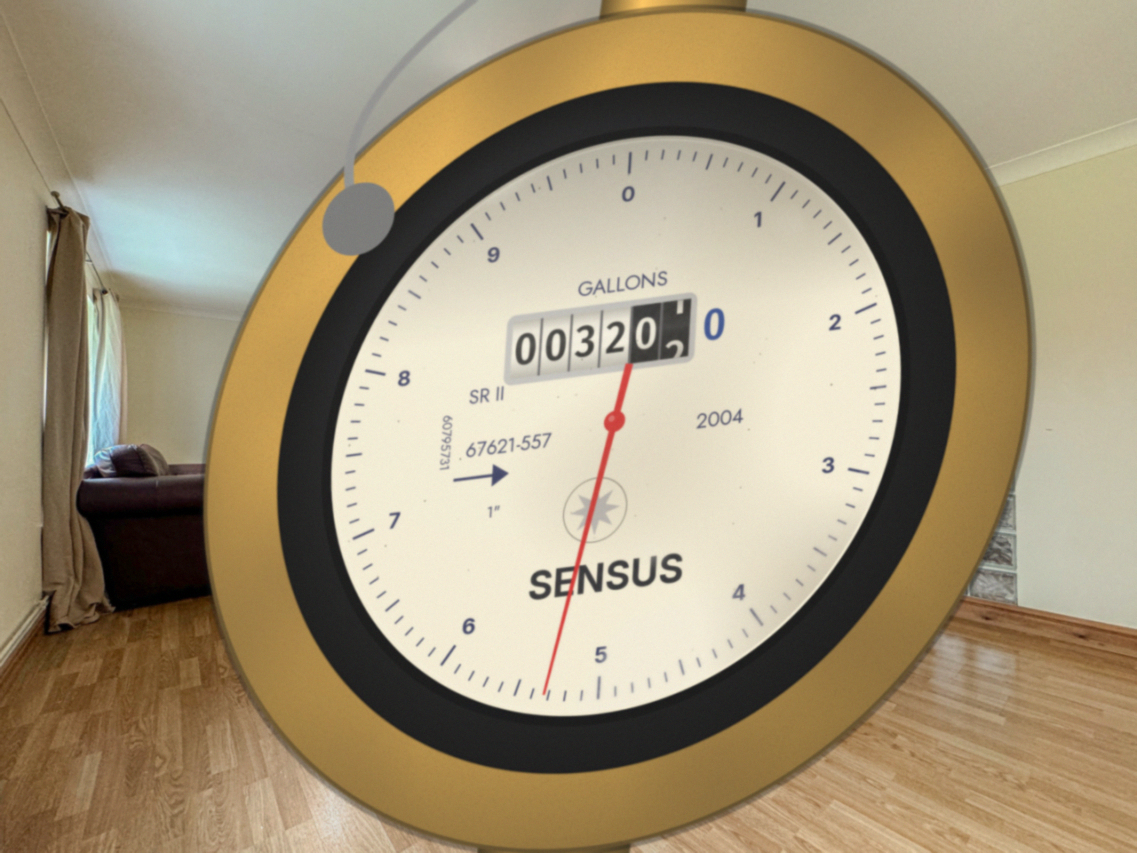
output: value=32015.3 unit=gal
